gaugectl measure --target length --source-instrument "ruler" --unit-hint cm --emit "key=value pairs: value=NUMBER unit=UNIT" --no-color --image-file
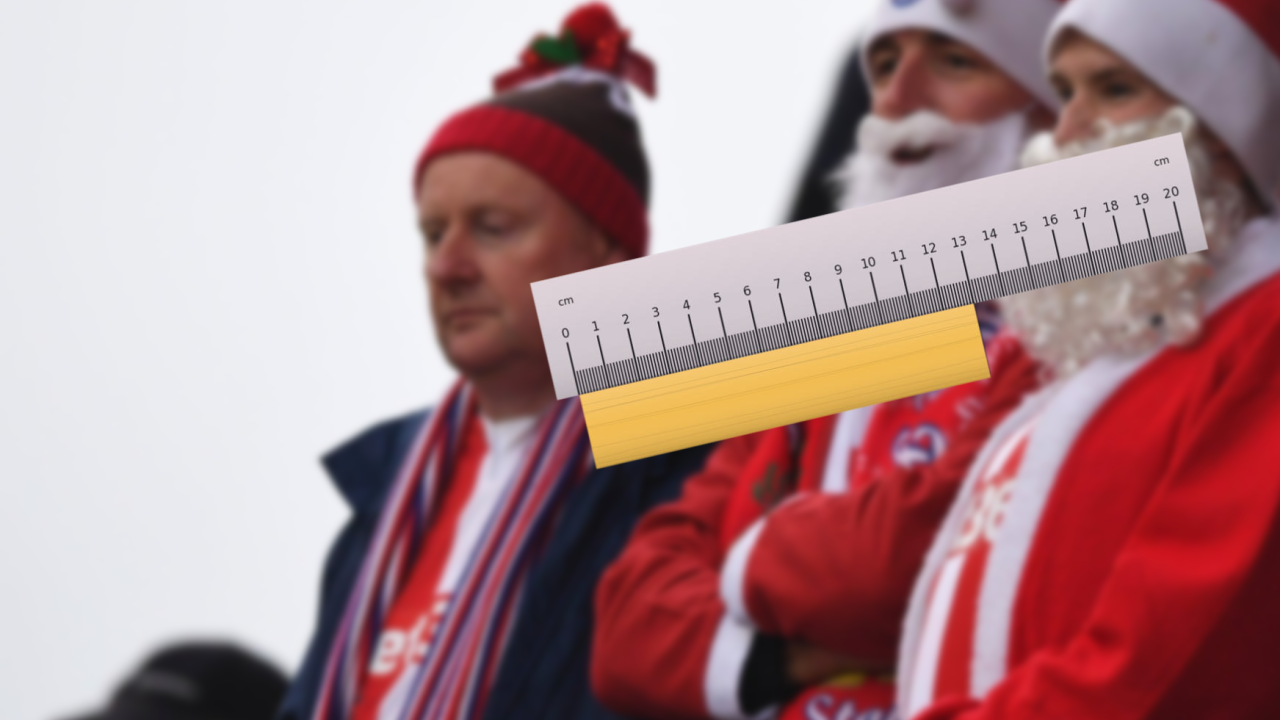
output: value=13 unit=cm
